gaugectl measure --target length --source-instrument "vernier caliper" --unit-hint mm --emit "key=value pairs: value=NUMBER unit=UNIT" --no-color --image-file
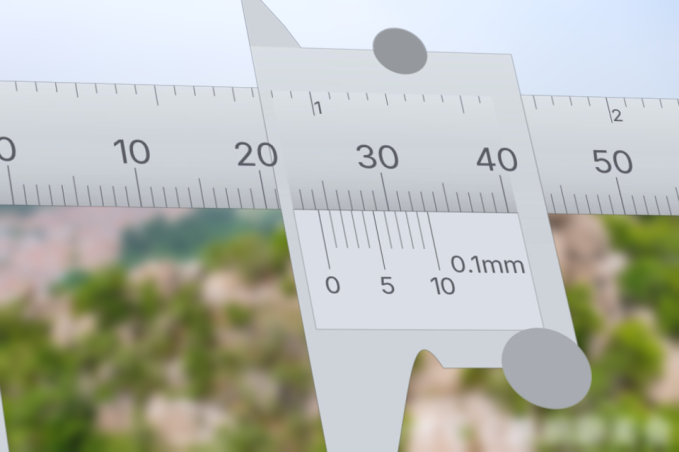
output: value=24.2 unit=mm
